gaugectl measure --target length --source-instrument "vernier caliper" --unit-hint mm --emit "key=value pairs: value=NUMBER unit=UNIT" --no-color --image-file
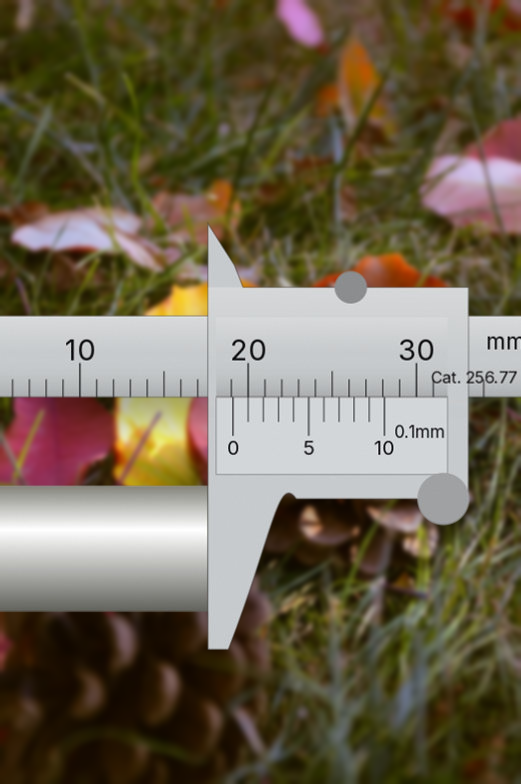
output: value=19.1 unit=mm
